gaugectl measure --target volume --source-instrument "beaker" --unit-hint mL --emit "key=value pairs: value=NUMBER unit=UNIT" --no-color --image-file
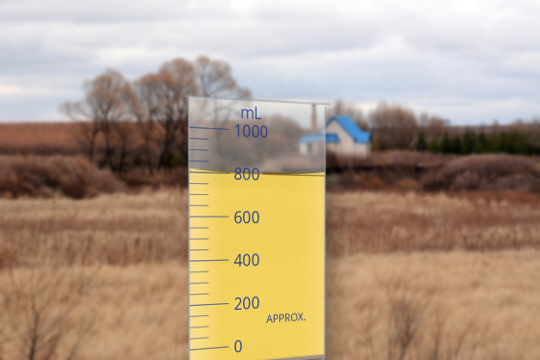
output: value=800 unit=mL
